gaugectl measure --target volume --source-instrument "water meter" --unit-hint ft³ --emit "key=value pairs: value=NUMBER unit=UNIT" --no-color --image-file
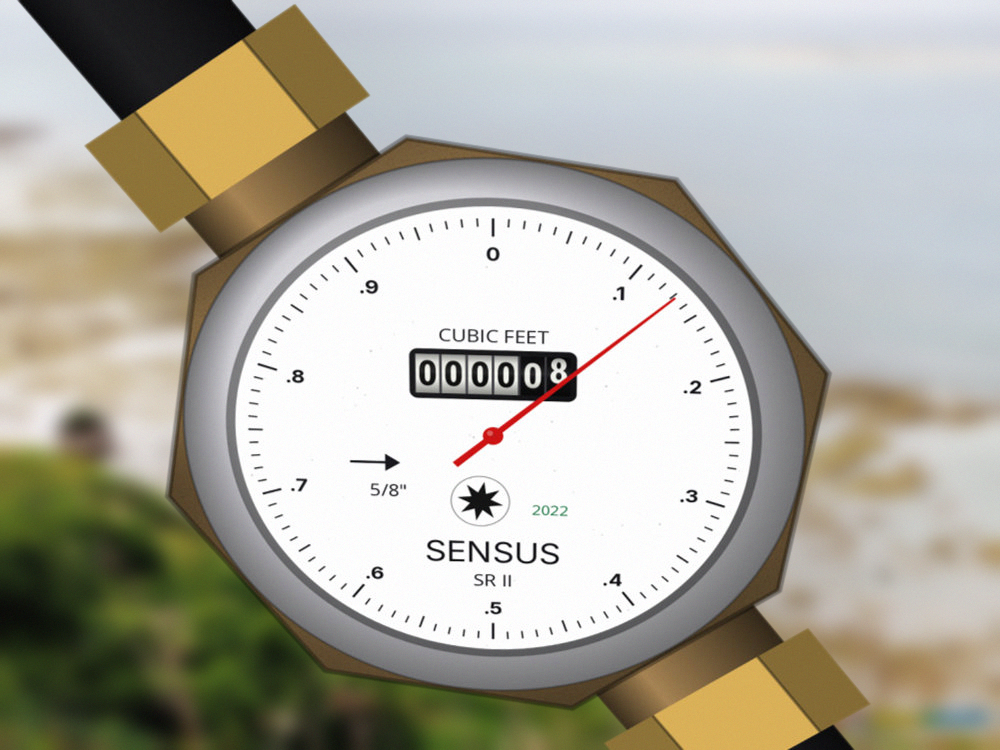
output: value=8.13 unit=ft³
